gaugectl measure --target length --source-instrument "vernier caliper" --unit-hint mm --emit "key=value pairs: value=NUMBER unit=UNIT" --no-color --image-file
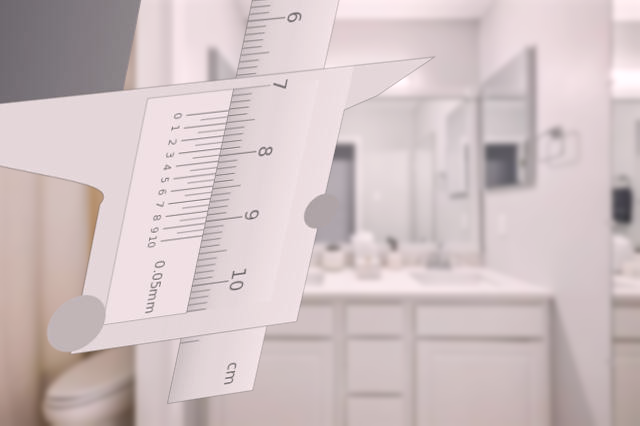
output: value=73.2 unit=mm
